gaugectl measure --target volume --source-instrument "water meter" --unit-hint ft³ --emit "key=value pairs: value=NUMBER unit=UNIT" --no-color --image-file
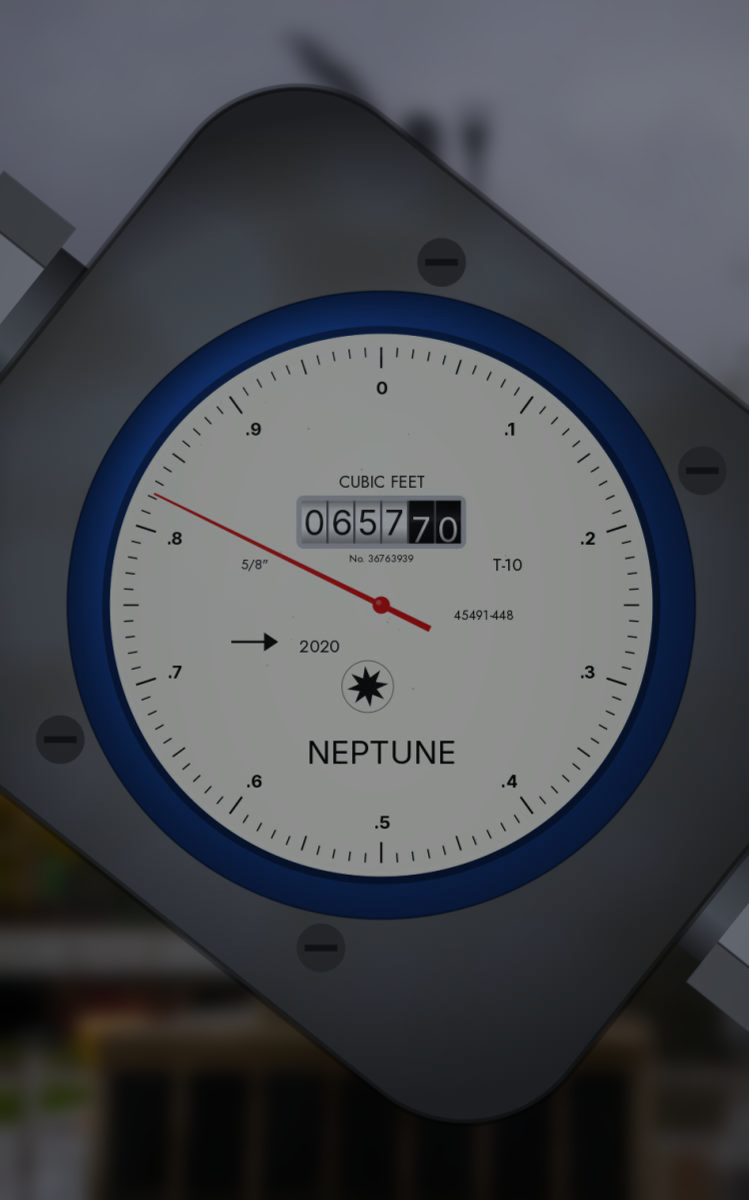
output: value=65769.82 unit=ft³
